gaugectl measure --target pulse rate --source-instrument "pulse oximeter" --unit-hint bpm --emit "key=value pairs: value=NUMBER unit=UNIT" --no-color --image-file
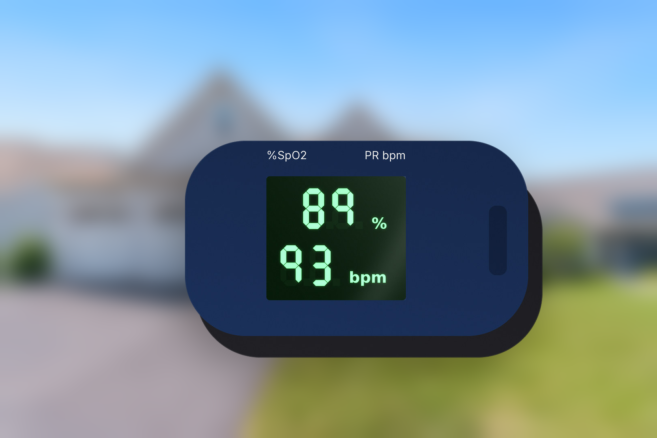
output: value=93 unit=bpm
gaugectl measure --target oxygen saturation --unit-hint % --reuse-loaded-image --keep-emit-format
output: value=89 unit=%
